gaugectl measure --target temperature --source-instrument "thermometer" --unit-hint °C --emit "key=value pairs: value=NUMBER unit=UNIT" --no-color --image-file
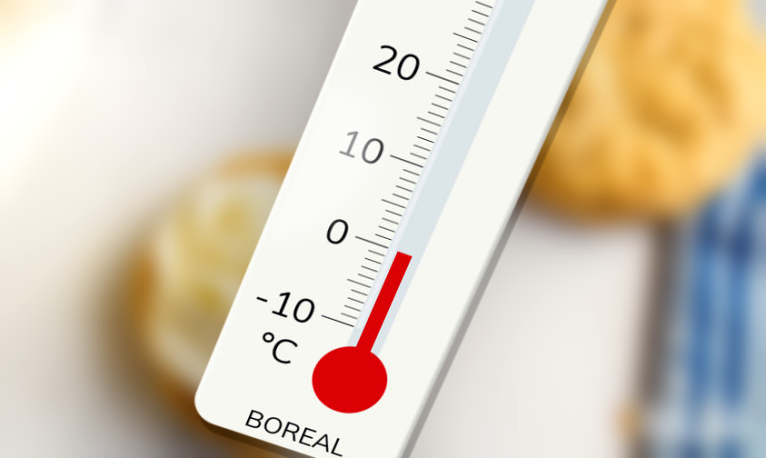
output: value=0 unit=°C
